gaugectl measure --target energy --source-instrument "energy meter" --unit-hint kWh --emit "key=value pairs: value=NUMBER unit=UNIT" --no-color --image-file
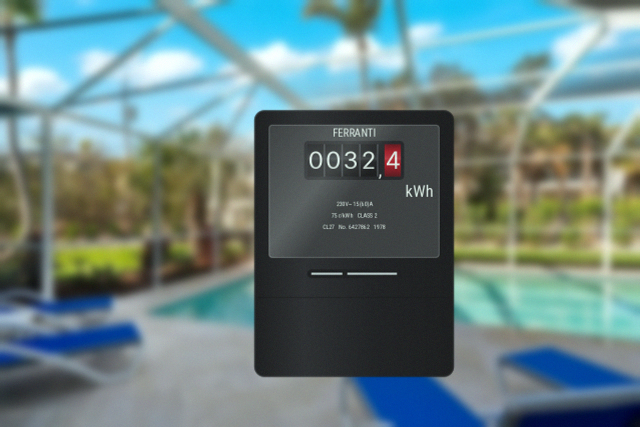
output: value=32.4 unit=kWh
